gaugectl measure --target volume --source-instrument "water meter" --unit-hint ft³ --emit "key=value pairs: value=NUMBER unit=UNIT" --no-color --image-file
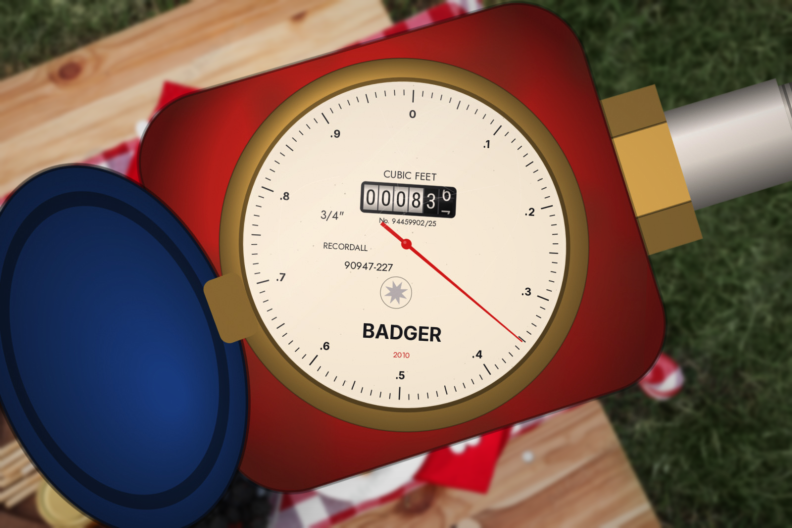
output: value=836.35 unit=ft³
